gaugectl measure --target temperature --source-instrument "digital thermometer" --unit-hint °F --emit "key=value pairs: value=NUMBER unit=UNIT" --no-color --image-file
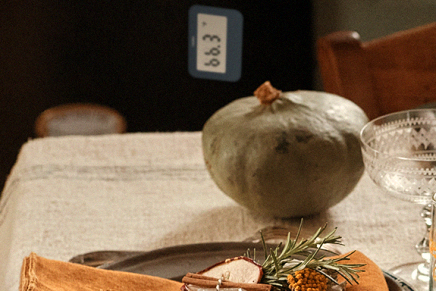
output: value=66.3 unit=°F
